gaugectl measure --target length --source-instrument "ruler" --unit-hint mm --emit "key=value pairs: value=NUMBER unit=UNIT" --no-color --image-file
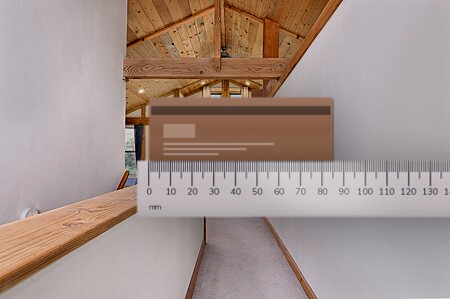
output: value=85 unit=mm
